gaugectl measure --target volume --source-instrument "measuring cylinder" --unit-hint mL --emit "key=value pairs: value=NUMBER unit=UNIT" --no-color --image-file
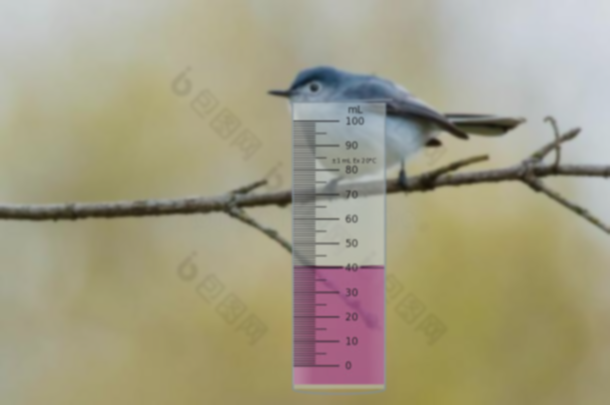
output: value=40 unit=mL
